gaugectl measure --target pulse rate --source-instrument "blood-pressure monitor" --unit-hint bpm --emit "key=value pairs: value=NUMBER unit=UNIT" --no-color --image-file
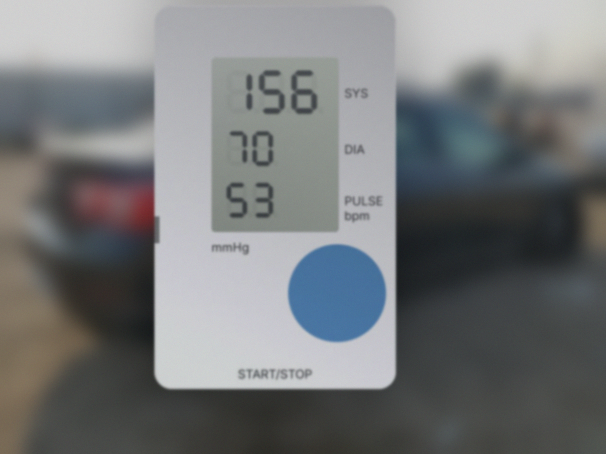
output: value=53 unit=bpm
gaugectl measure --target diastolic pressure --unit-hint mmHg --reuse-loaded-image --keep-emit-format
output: value=70 unit=mmHg
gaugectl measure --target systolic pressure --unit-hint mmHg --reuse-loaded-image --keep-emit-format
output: value=156 unit=mmHg
